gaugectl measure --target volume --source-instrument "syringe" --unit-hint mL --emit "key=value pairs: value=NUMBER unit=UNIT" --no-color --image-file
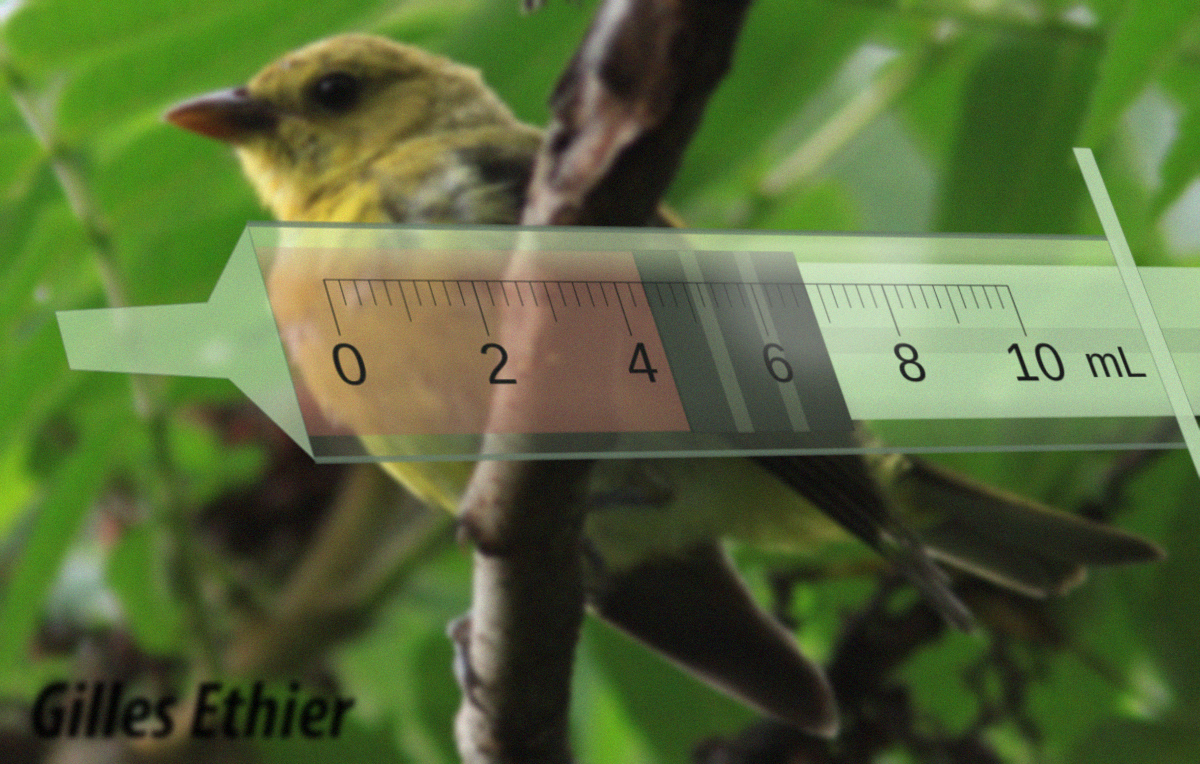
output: value=4.4 unit=mL
